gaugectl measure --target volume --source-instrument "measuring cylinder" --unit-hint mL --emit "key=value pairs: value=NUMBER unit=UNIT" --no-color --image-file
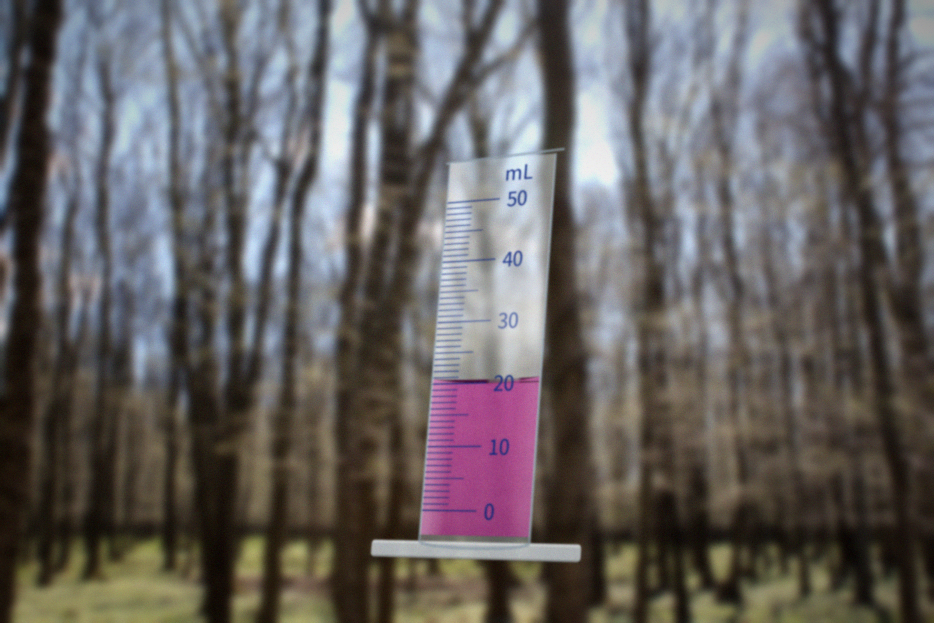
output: value=20 unit=mL
